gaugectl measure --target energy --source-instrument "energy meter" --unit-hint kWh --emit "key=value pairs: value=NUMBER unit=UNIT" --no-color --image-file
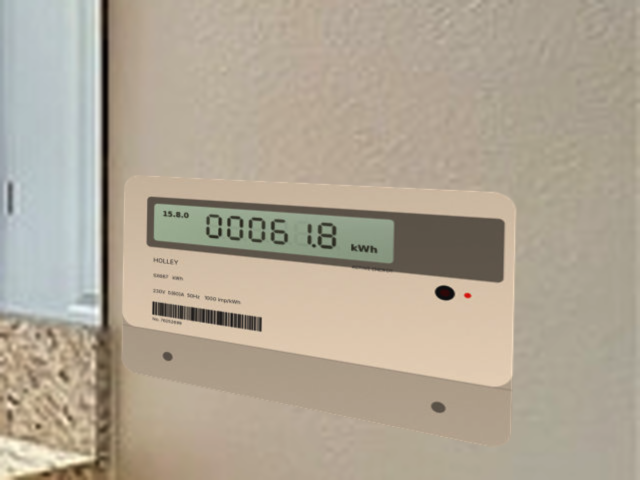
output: value=61.8 unit=kWh
